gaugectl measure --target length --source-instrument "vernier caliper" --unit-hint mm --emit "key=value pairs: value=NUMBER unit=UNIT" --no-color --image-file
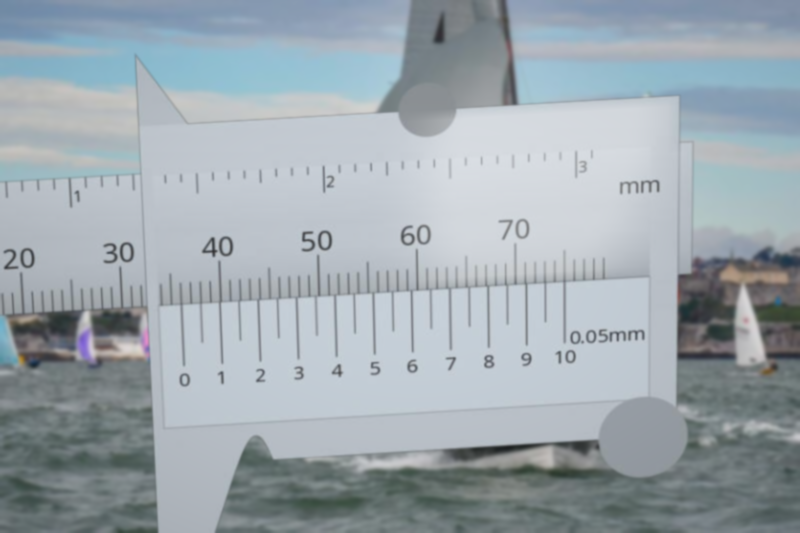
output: value=36.0 unit=mm
